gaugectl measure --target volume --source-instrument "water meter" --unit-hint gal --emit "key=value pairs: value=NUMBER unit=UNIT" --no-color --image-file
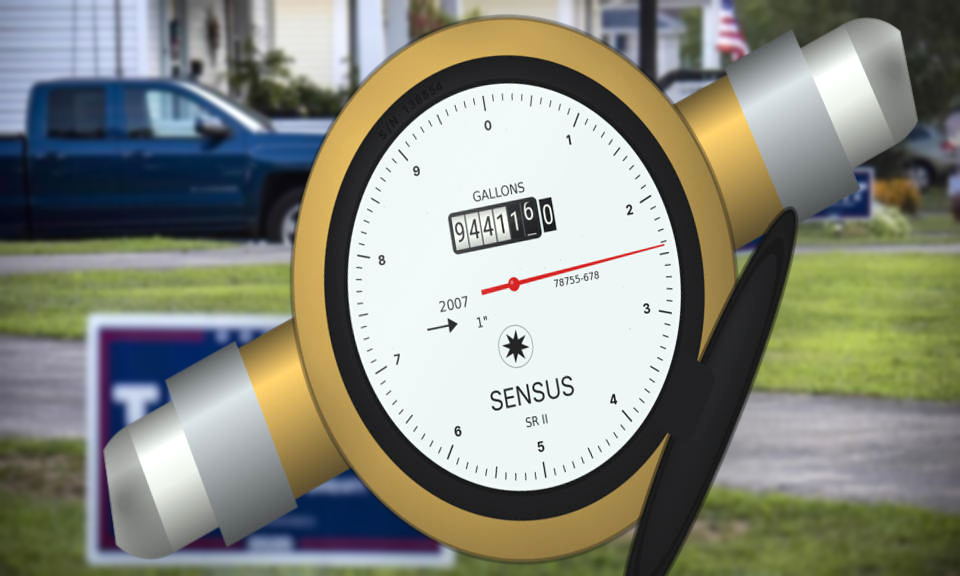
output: value=9441162.4 unit=gal
